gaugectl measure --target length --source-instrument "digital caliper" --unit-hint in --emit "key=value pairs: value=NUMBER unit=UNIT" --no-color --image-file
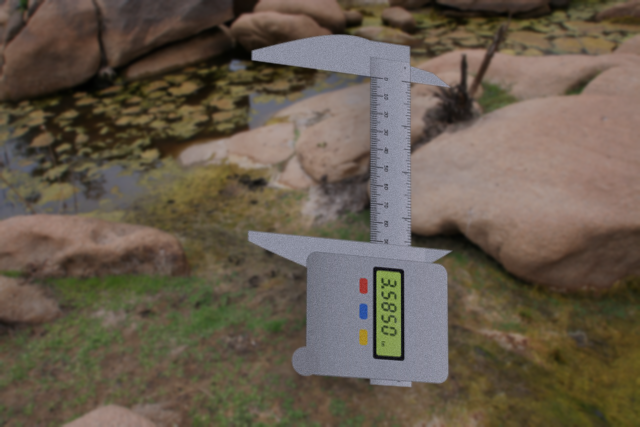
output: value=3.5850 unit=in
